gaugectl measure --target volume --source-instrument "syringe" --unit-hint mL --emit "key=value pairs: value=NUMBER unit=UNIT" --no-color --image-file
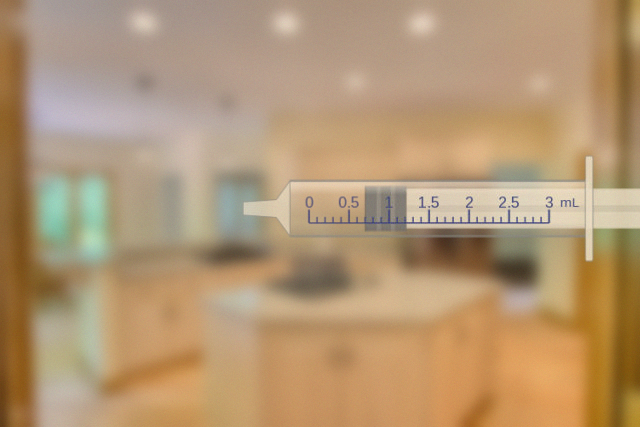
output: value=0.7 unit=mL
